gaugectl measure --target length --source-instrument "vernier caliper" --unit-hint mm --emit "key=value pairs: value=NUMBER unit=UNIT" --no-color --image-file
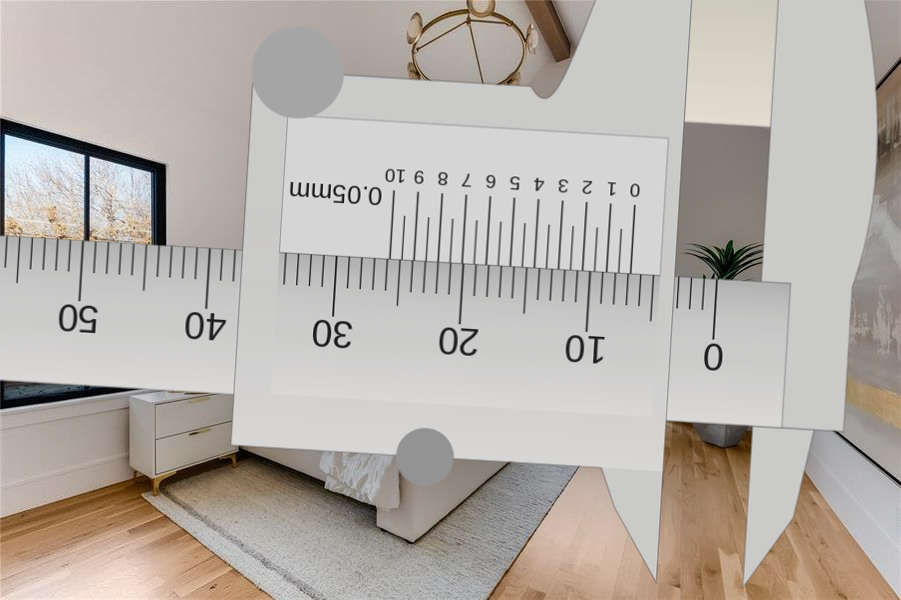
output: value=6.8 unit=mm
